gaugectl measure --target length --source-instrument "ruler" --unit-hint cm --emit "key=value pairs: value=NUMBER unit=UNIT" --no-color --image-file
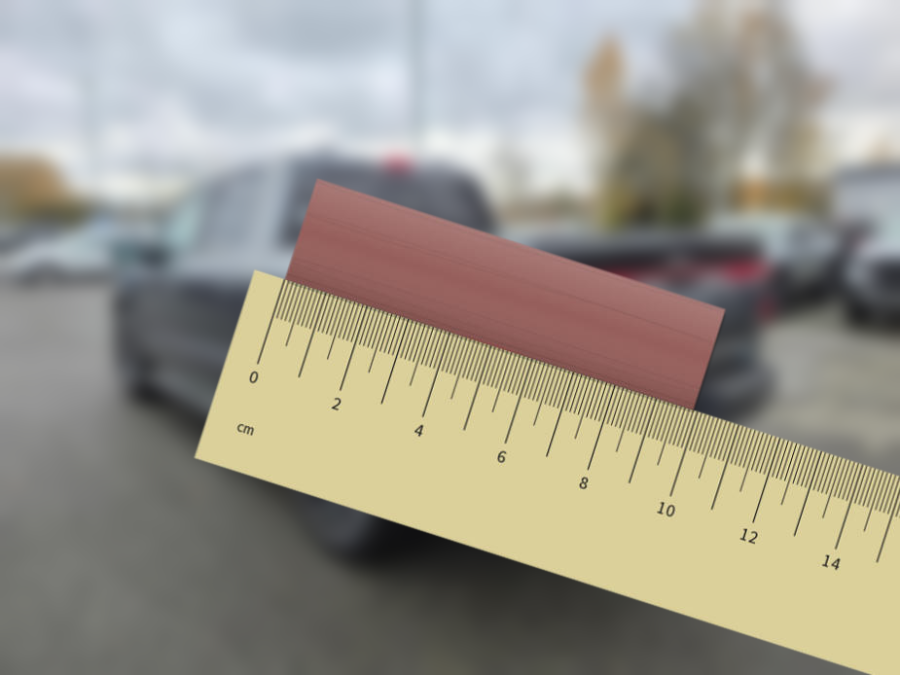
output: value=9.9 unit=cm
